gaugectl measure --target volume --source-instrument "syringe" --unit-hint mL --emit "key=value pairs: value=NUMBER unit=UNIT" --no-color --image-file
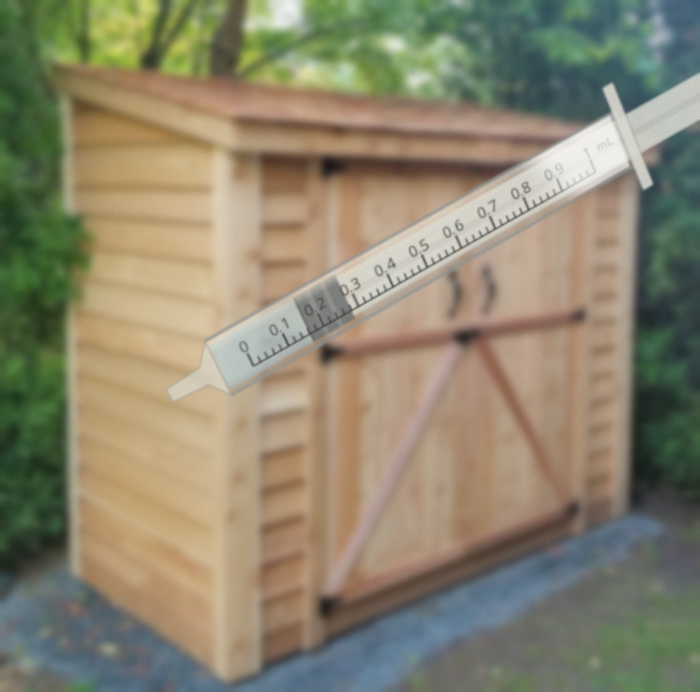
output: value=0.16 unit=mL
